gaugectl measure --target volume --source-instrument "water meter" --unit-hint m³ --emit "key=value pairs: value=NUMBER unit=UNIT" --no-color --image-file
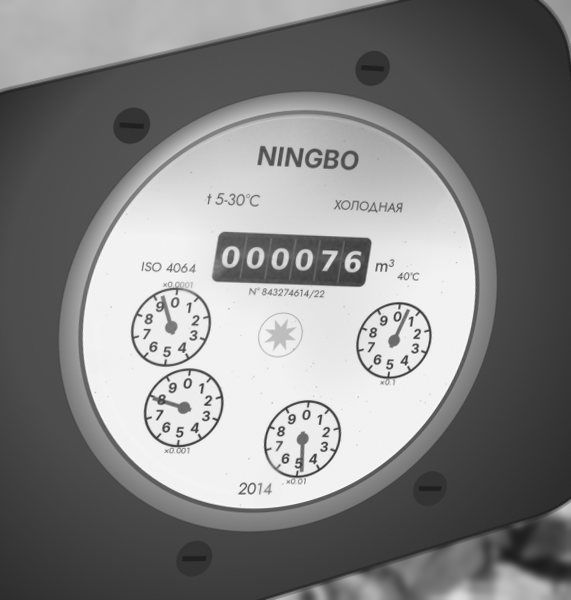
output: value=76.0479 unit=m³
